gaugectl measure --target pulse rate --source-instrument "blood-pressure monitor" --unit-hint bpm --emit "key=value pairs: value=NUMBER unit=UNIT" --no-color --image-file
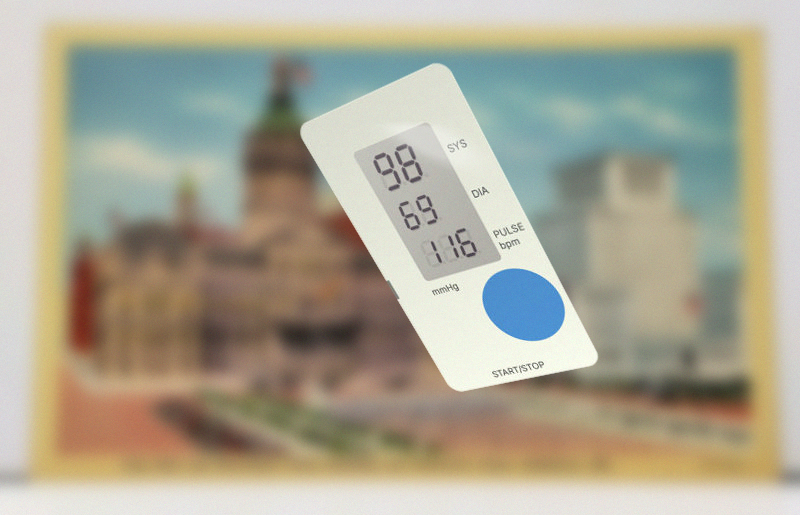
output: value=116 unit=bpm
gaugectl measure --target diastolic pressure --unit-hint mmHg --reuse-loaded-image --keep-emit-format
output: value=69 unit=mmHg
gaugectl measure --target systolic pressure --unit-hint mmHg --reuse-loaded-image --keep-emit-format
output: value=98 unit=mmHg
